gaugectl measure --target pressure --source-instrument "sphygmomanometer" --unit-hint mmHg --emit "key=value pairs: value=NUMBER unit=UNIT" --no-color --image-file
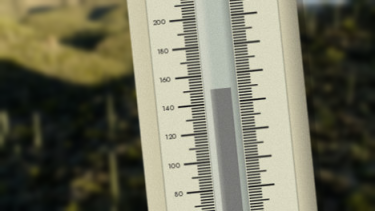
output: value=150 unit=mmHg
